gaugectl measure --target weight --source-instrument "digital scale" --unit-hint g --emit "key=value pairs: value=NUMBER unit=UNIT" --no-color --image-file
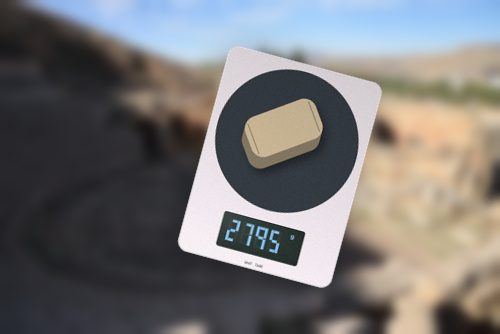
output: value=2795 unit=g
